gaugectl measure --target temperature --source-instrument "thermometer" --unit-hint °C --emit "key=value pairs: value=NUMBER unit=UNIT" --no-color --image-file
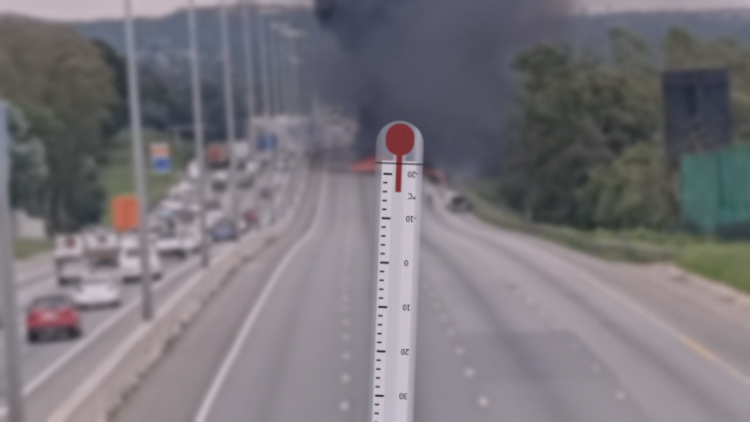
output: value=-16 unit=°C
